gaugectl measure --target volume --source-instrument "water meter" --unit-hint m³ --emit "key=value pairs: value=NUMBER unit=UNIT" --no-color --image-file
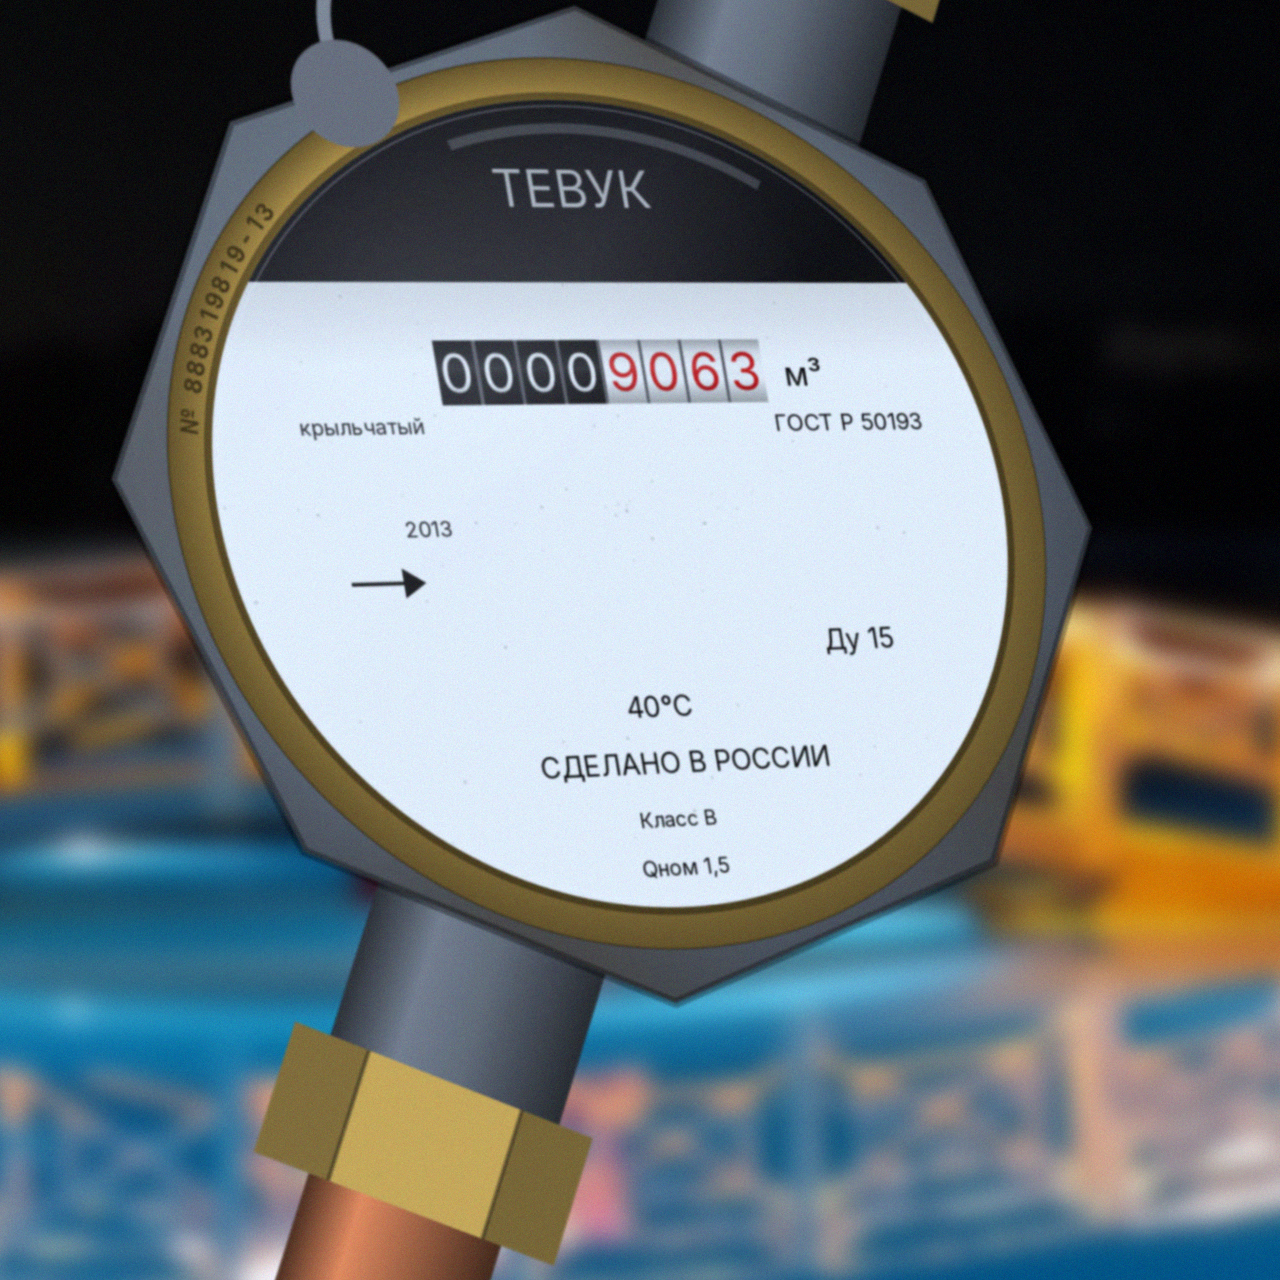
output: value=0.9063 unit=m³
